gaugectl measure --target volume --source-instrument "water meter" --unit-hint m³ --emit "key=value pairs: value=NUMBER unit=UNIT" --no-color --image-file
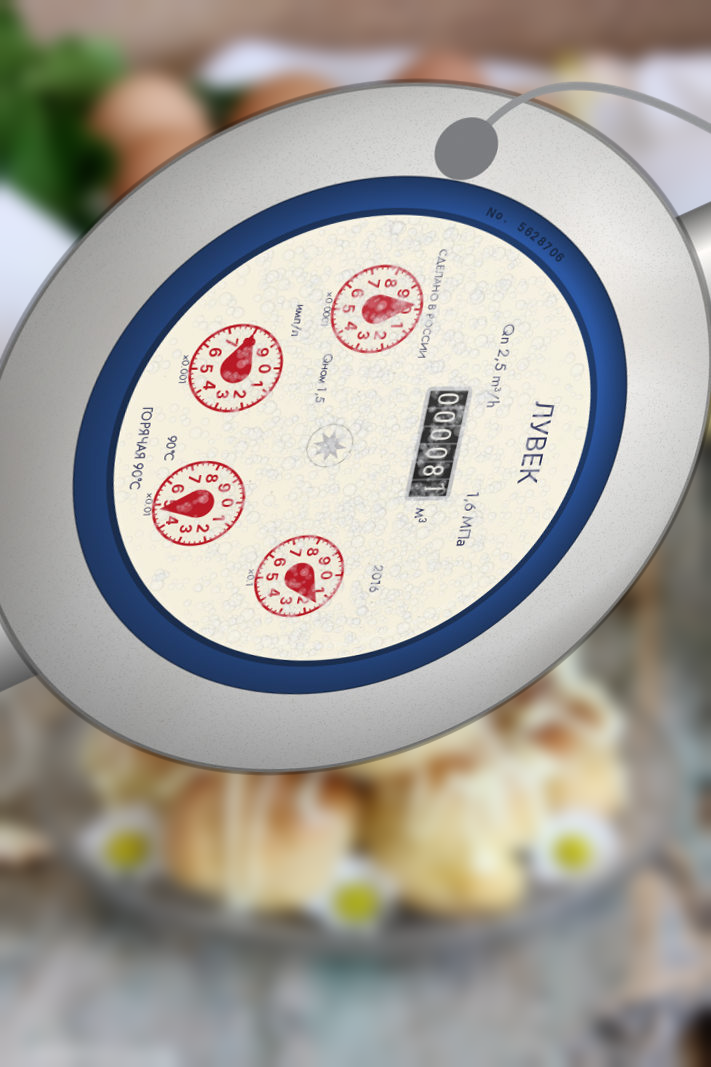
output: value=81.1479 unit=m³
